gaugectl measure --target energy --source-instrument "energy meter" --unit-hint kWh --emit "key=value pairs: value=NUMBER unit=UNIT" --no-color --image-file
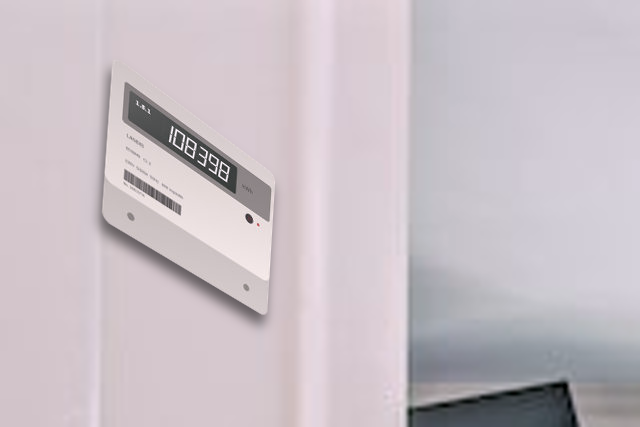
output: value=108398 unit=kWh
